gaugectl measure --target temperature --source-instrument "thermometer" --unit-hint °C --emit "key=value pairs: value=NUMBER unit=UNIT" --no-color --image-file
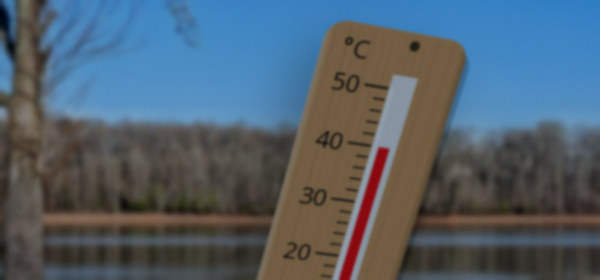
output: value=40 unit=°C
